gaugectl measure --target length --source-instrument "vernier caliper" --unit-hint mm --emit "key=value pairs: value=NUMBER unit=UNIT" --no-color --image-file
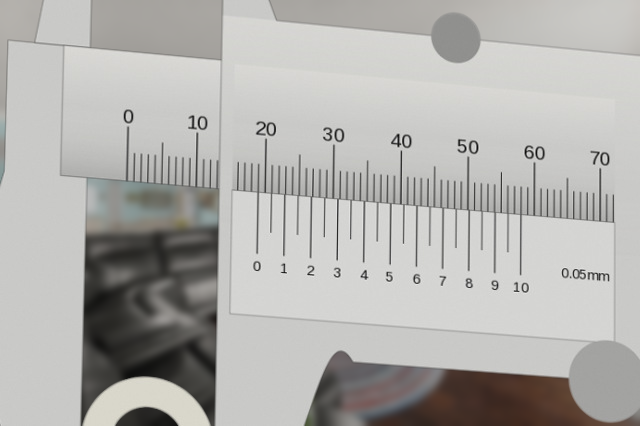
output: value=19.0 unit=mm
